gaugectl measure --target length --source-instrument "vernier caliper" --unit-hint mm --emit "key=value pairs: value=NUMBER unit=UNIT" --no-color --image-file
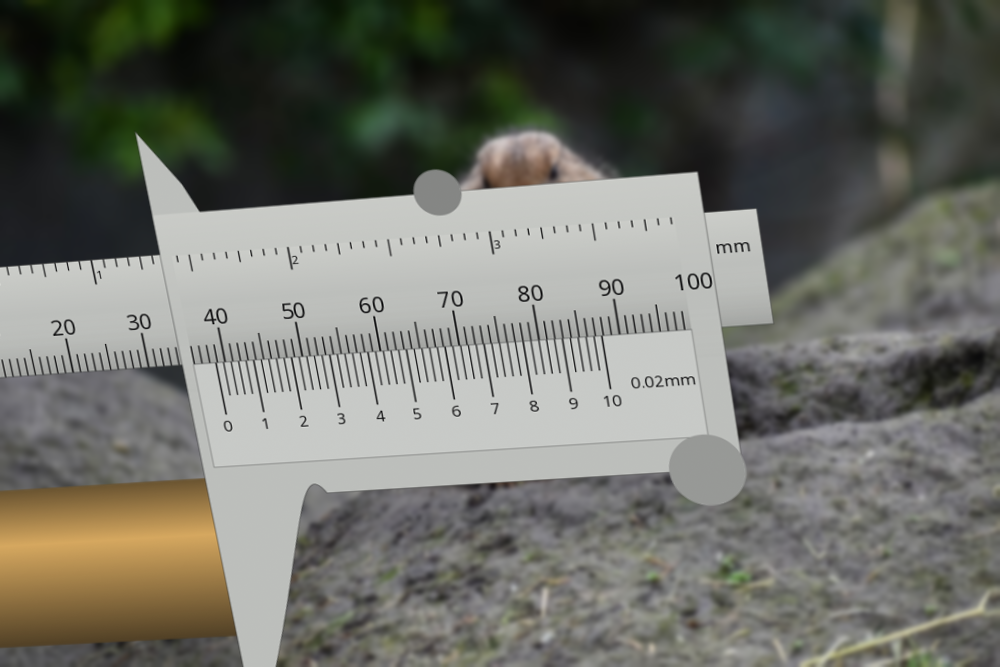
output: value=38.8 unit=mm
